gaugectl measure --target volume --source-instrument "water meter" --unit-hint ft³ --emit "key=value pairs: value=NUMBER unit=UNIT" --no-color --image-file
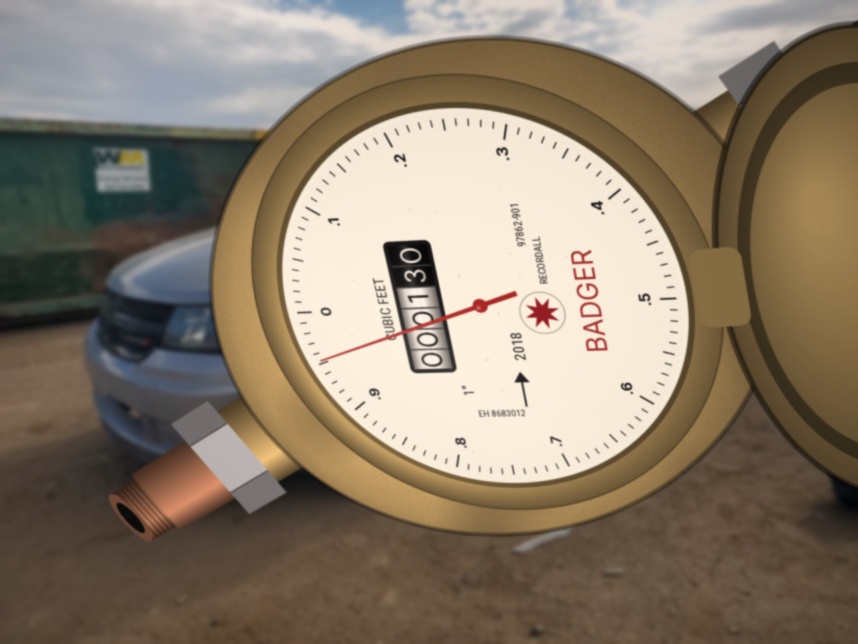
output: value=129.95 unit=ft³
